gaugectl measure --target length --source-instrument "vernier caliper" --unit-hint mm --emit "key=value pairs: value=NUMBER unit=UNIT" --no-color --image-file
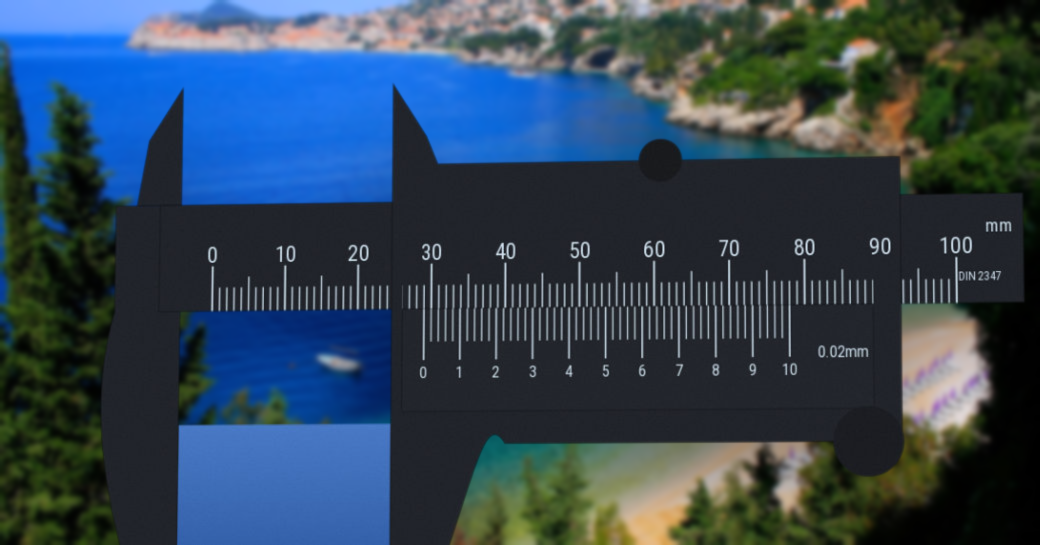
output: value=29.0 unit=mm
